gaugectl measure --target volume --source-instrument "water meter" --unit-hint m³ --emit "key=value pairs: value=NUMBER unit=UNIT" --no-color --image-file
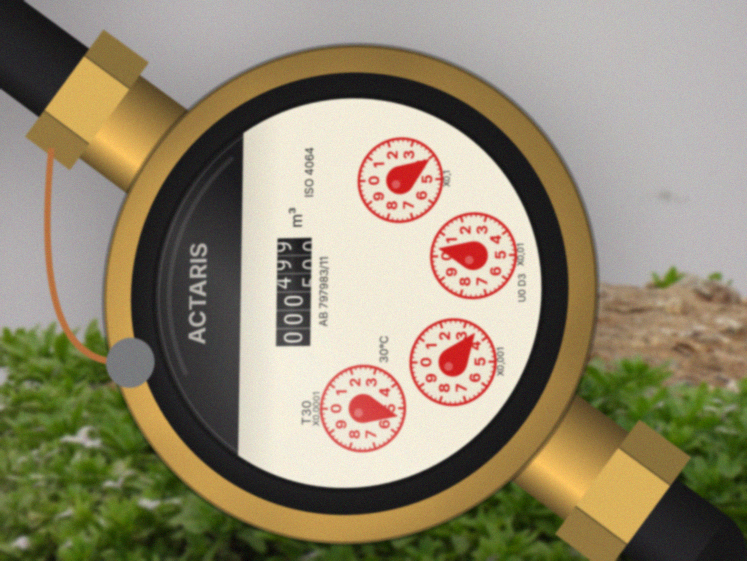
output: value=499.4035 unit=m³
